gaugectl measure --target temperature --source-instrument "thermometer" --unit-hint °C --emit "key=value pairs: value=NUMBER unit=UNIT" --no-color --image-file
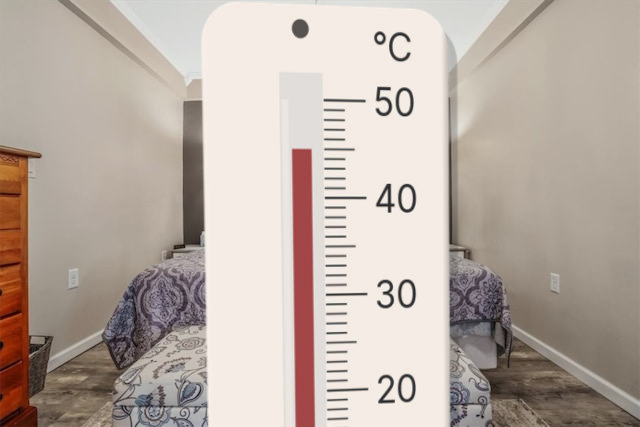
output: value=45 unit=°C
